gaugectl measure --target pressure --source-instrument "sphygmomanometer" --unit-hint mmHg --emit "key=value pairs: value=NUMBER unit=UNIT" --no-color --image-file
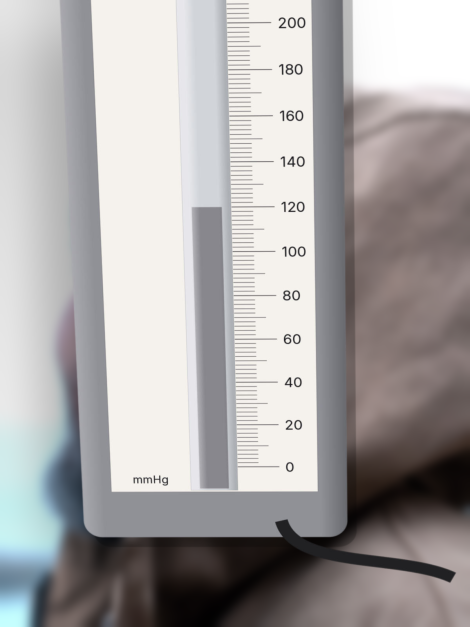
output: value=120 unit=mmHg
